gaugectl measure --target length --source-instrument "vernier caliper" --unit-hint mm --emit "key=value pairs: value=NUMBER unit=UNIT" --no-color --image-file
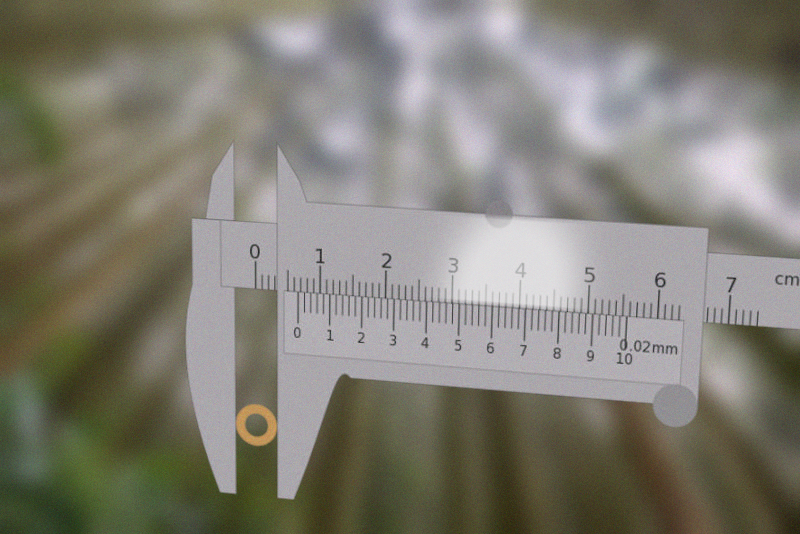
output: value=6.6 unit=mm
